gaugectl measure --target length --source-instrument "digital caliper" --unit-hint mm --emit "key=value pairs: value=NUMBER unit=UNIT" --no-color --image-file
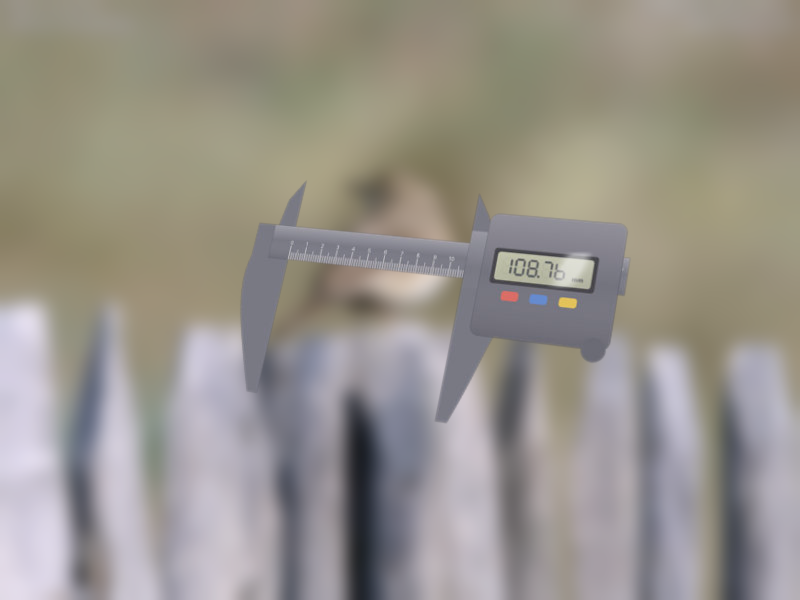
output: value=108.76 unit=mm
